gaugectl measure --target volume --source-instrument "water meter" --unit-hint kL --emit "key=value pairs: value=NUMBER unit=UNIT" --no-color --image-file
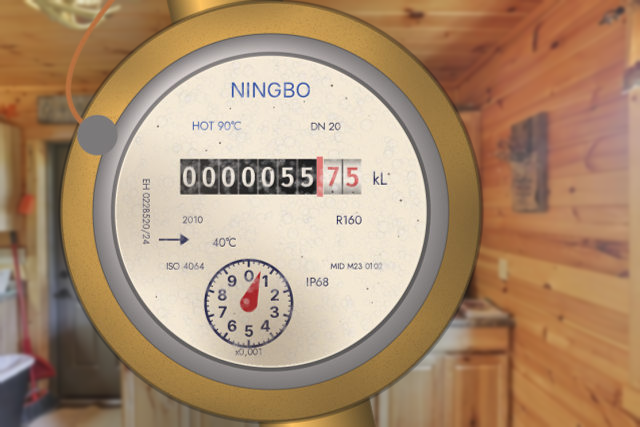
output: value=55.750 unit=kL
